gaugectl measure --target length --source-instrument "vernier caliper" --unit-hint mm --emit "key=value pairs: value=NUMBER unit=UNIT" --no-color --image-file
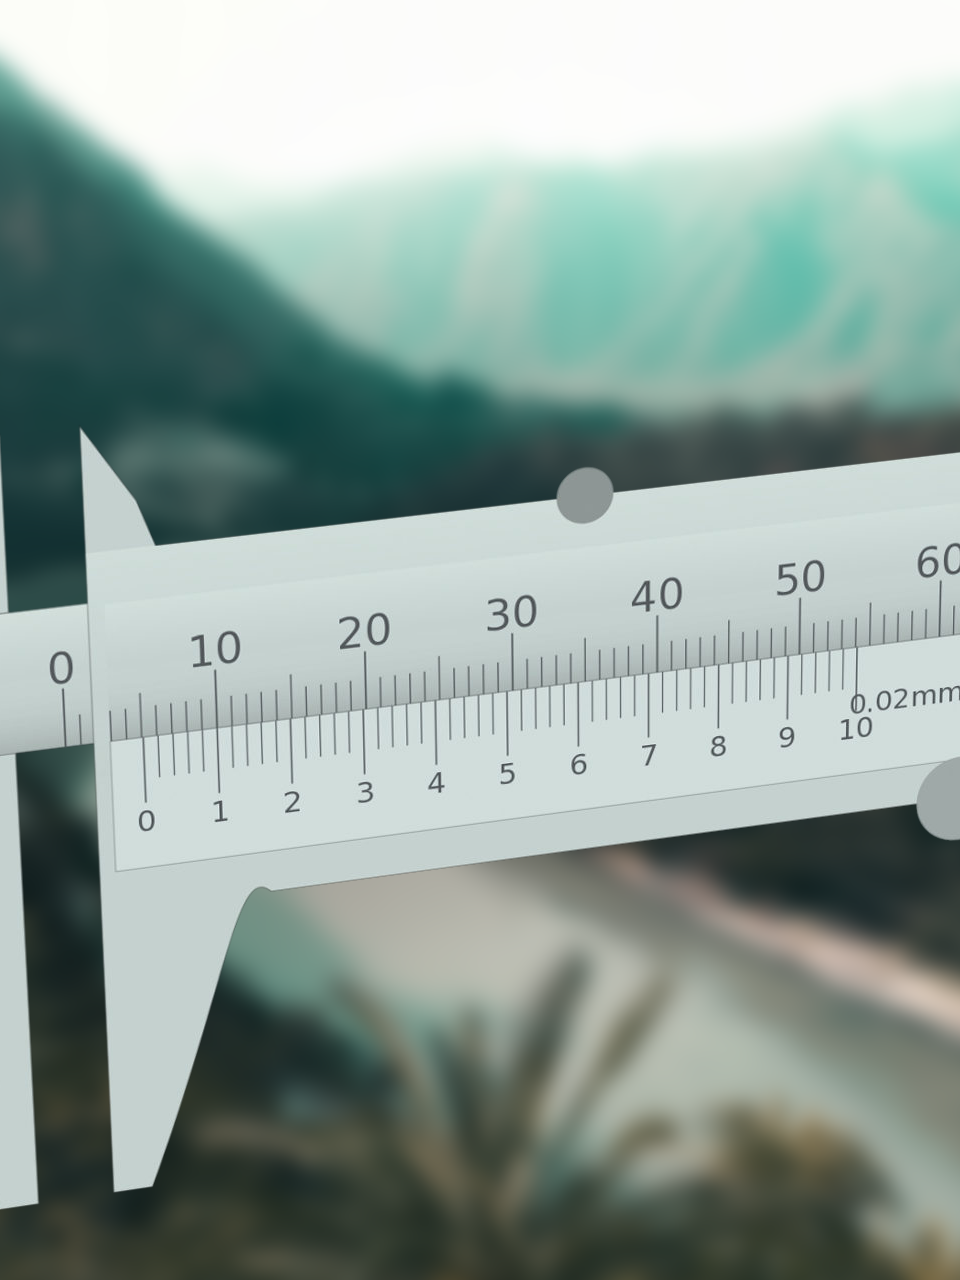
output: value=5.1 unit=mm
